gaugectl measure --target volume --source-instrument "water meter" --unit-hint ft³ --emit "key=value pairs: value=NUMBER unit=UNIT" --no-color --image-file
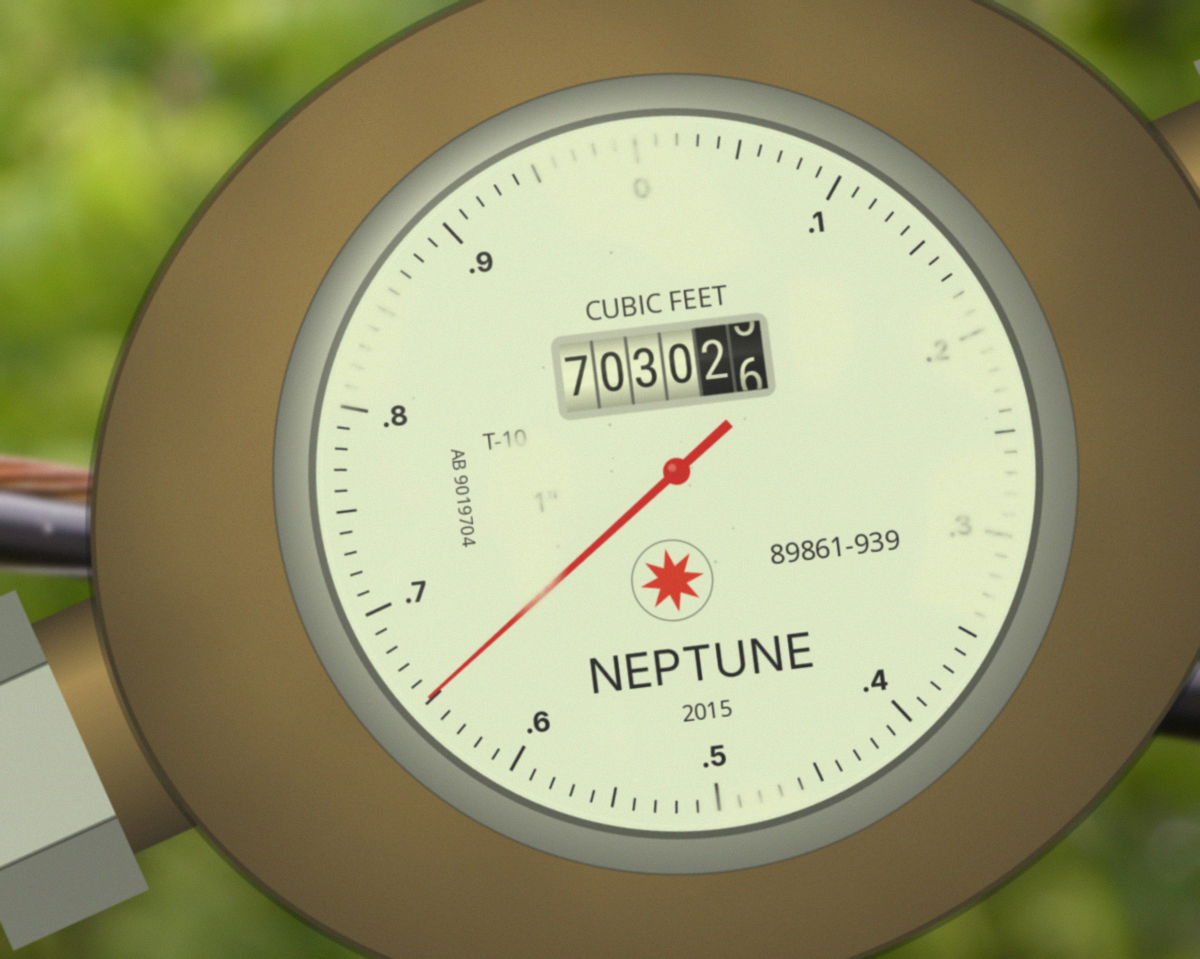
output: value=703025.65 unit=ft³
